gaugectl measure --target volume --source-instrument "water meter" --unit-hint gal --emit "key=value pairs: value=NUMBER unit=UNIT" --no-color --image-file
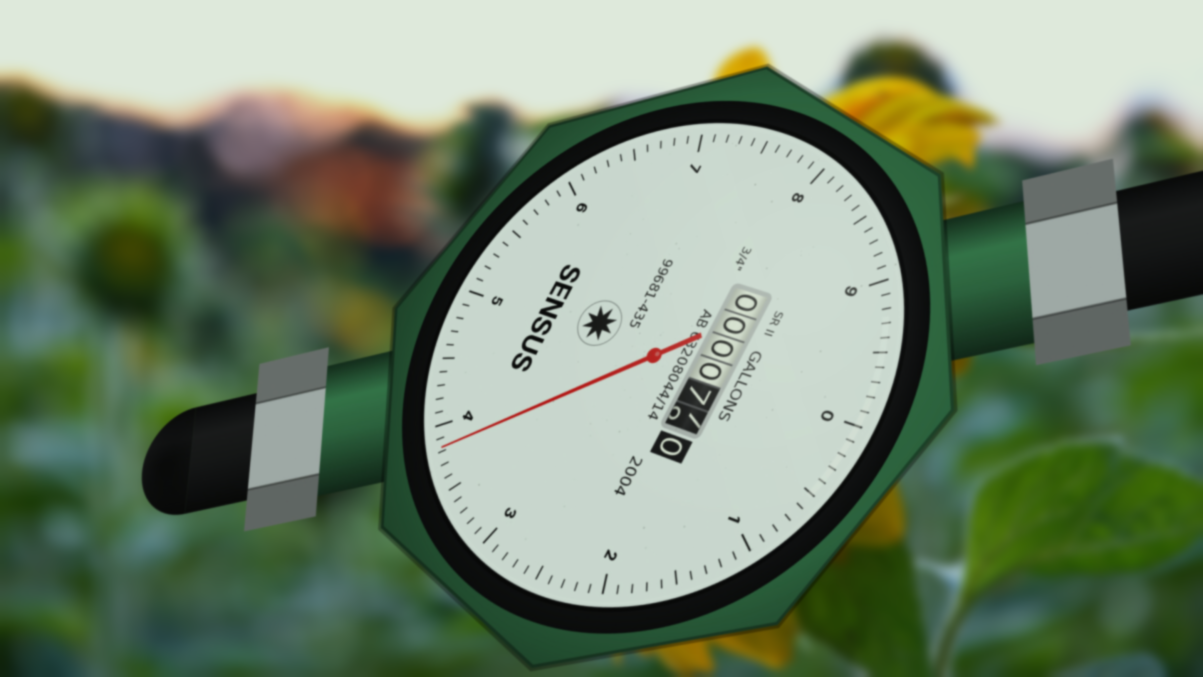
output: value=773.8 unit=gal
